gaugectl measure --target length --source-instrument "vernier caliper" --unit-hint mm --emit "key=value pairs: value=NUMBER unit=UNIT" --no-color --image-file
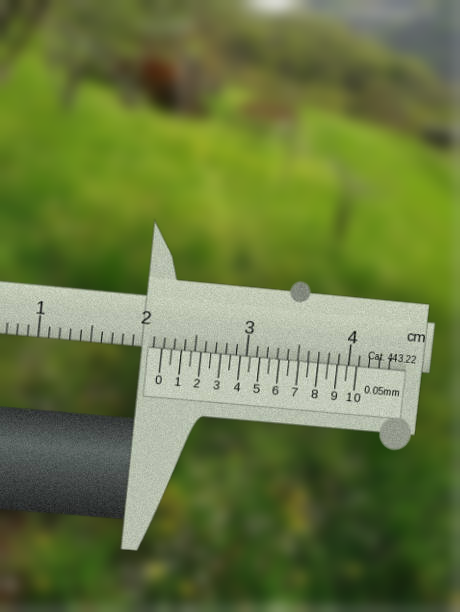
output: value=21.8 unit=mm
